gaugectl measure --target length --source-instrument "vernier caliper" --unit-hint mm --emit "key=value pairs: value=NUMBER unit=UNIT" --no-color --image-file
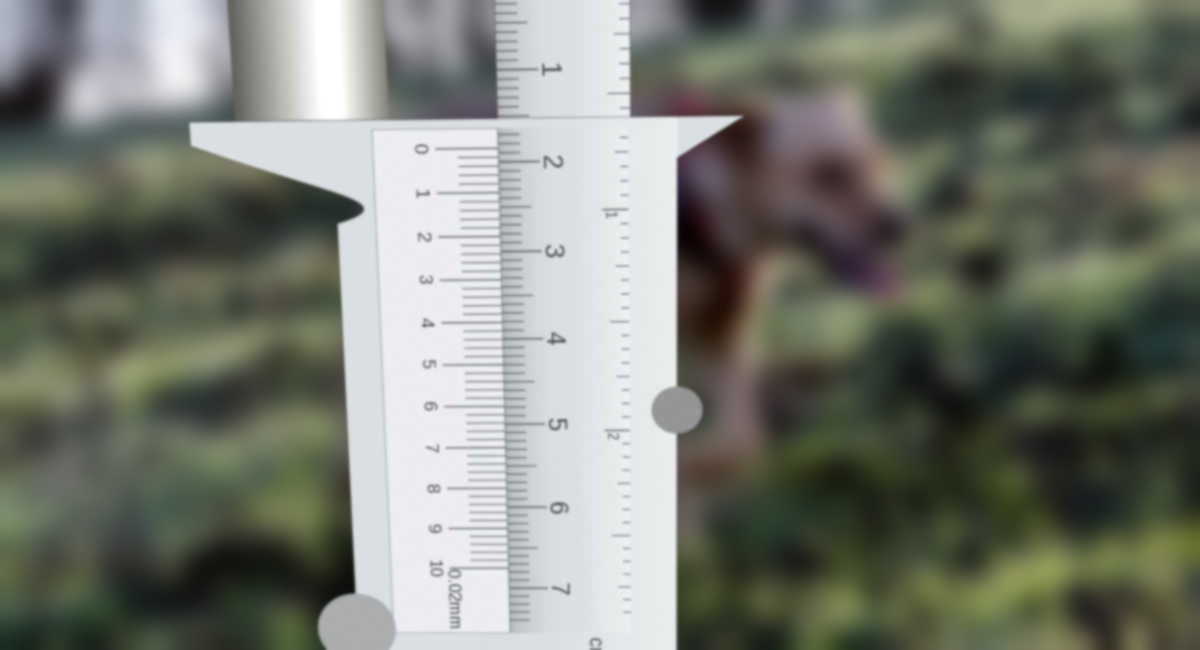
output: value=18.5 unit=mm
